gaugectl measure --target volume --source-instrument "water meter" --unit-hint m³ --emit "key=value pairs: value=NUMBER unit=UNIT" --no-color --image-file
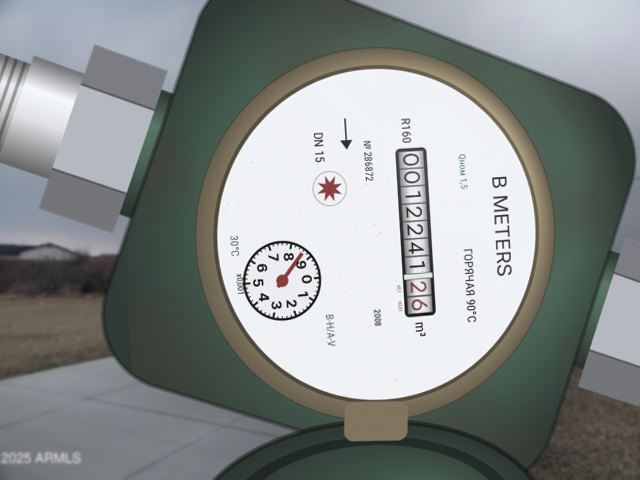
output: value=12241.268 unit=m³
